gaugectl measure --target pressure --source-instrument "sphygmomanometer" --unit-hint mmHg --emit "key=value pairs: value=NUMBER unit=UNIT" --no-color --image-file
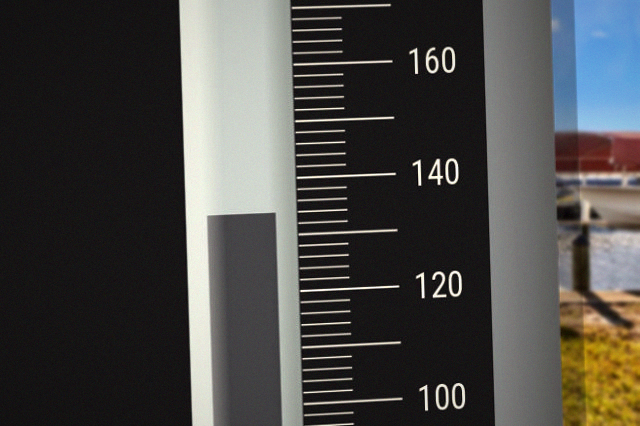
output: value=134 unit=mmHg
